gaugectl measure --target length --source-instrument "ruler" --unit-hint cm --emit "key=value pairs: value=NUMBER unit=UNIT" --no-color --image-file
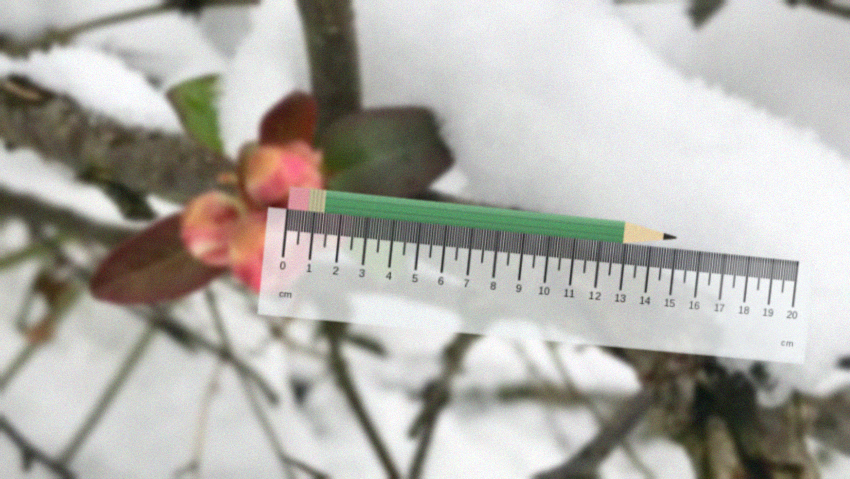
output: value=15 unit=cm
